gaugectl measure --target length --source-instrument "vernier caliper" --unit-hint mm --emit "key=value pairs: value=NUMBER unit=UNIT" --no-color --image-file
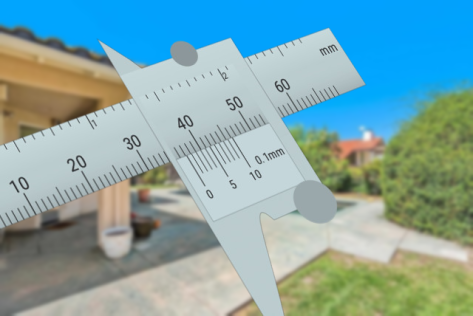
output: value=37.2 unit=mm
